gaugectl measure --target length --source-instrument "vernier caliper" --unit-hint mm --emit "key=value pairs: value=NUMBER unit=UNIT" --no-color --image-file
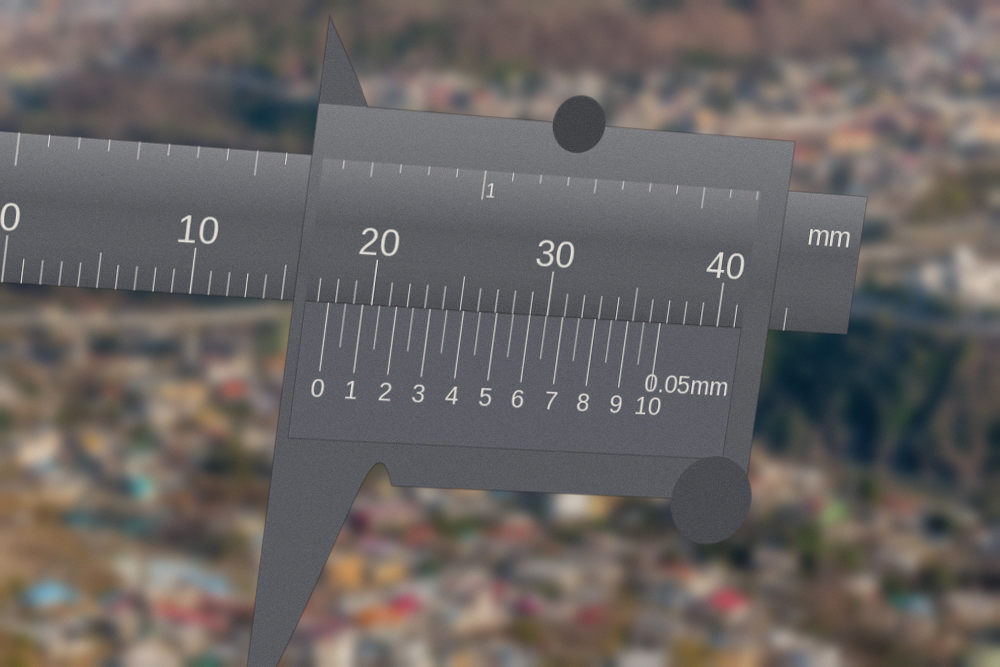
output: value=17.6 unit=mm
